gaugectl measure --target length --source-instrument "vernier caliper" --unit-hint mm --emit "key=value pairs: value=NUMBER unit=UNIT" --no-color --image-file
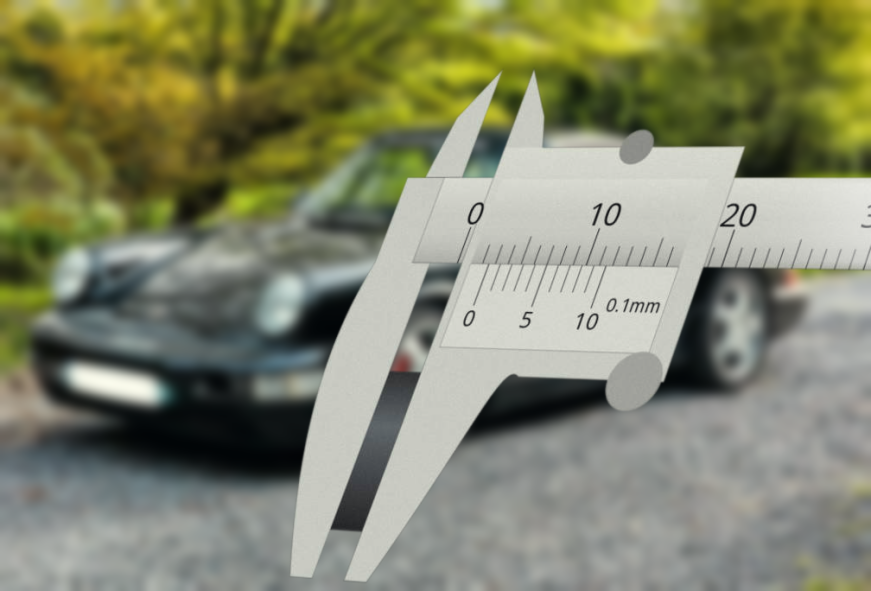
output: value=2.5 unit=mm
